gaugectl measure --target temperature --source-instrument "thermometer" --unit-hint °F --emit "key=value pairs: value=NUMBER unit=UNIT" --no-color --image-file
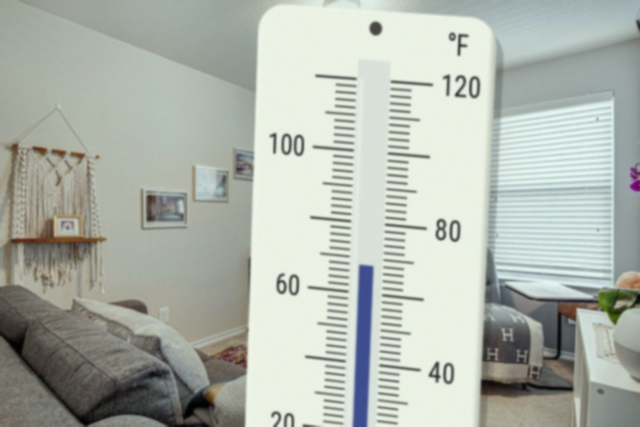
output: value=68 unit=°F
